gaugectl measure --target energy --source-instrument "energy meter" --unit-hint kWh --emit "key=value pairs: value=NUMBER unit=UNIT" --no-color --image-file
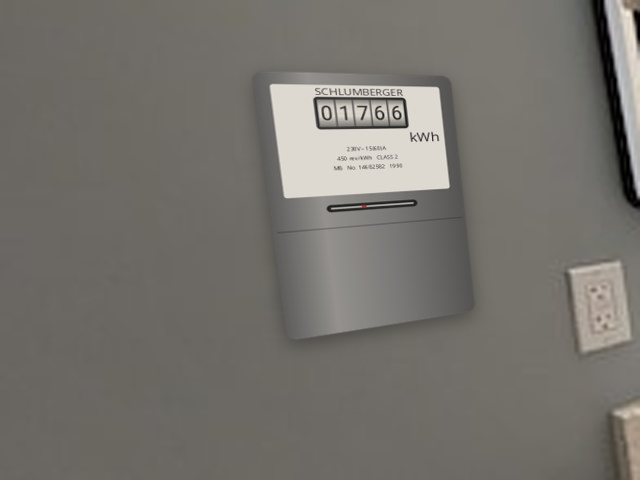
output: value=1766 unit=kWh
